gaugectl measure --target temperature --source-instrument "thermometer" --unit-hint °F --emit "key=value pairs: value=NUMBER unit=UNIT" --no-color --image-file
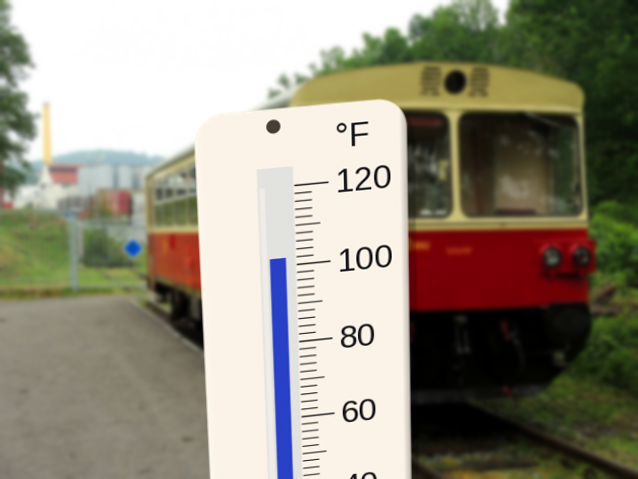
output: value=102 unit=°F
